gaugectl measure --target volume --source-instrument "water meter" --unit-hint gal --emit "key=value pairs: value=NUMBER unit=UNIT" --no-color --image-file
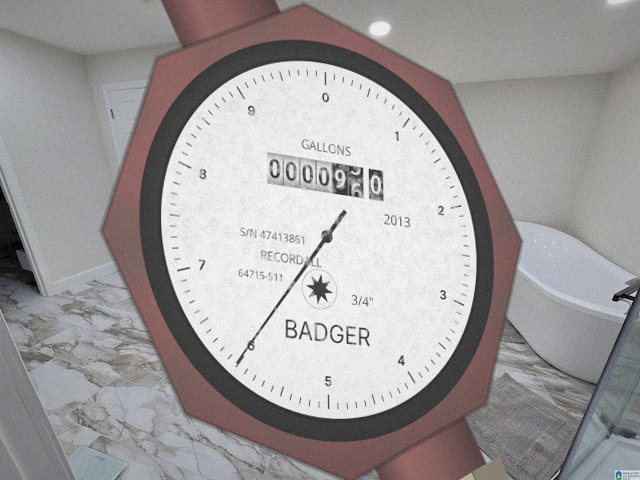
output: value=956.0 unit=gal
